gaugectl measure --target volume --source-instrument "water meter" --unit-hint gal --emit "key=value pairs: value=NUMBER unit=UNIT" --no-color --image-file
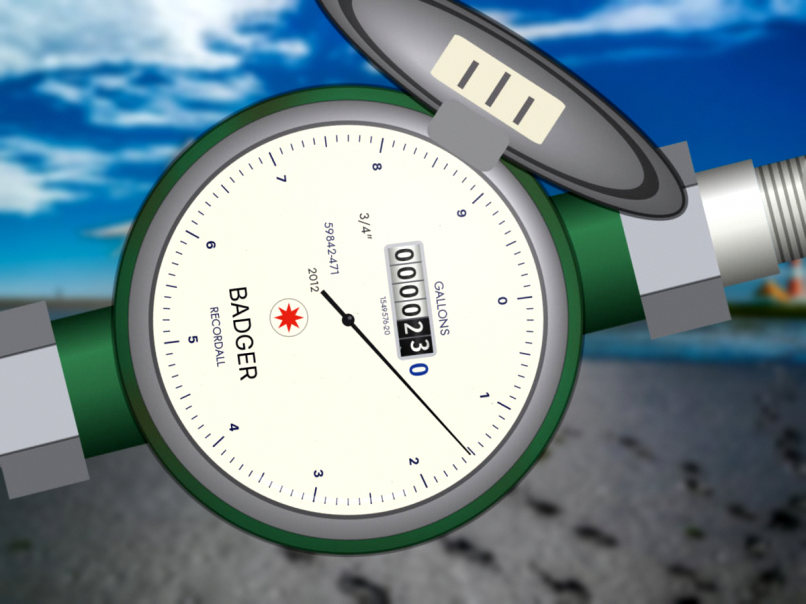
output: value=231.5 unit=gal
